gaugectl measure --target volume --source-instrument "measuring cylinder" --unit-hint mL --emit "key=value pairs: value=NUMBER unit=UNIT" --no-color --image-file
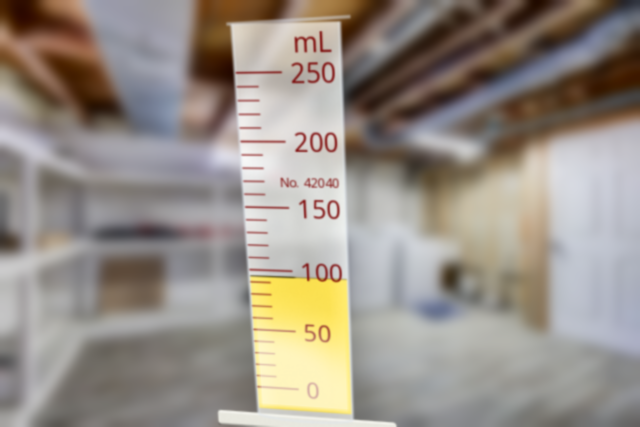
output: value=95 unit=mL
